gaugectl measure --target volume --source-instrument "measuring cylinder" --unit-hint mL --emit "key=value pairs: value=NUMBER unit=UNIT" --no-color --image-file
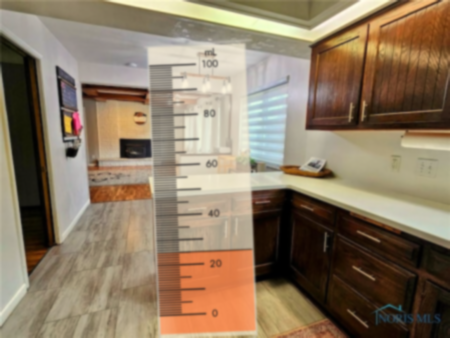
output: value=25 unit=mL
